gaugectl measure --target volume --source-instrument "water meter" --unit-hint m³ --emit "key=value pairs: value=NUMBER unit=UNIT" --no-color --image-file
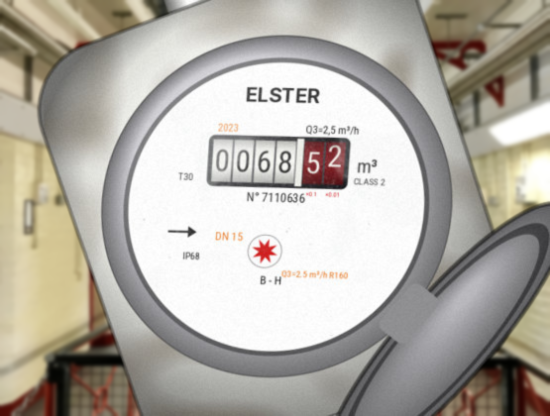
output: value=68.52 unit=m³
